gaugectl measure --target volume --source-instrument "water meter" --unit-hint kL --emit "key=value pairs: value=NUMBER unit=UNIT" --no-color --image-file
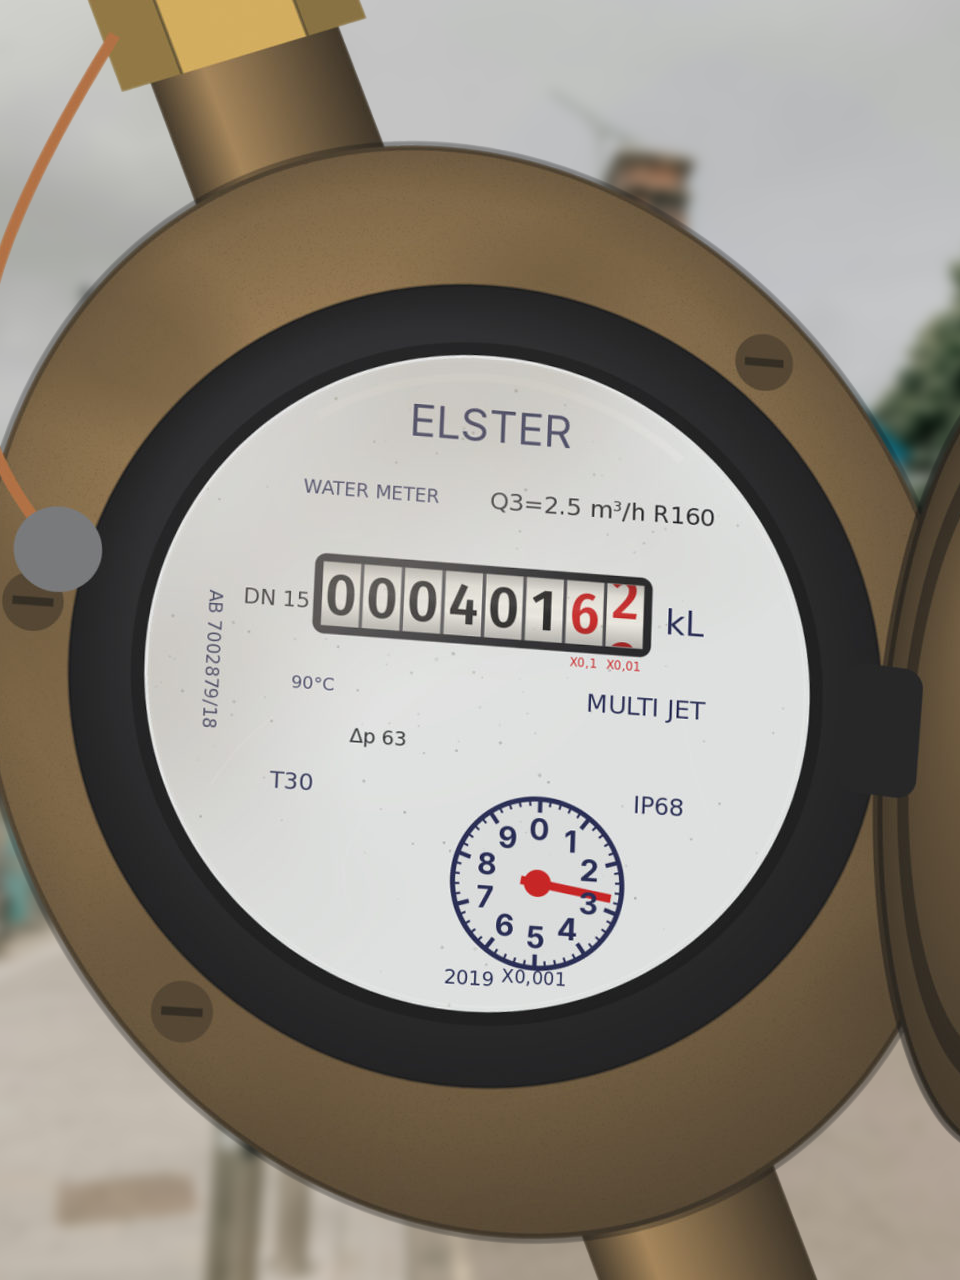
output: value=401.622 unit=kL
